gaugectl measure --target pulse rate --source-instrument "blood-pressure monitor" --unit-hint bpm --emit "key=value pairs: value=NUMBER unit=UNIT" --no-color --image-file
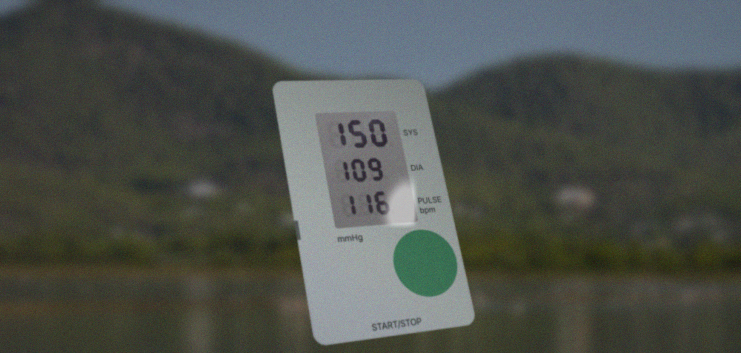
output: value=116 unit=bpm
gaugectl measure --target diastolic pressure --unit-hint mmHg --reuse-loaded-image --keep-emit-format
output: value=109 unit=mmHg
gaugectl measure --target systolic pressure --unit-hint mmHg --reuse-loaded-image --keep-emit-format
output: value=150 unit=mmHg
